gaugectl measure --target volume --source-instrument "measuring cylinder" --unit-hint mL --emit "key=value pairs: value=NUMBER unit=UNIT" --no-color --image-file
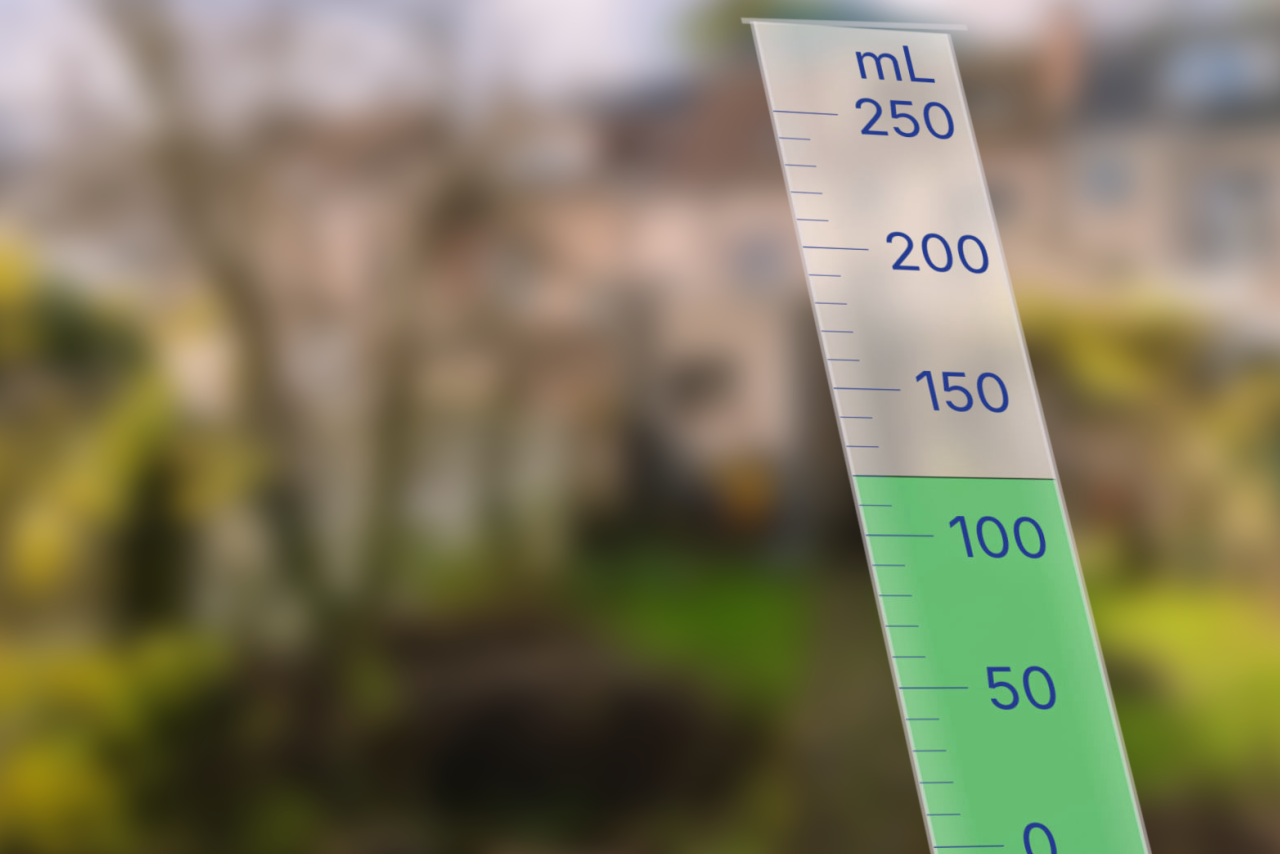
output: value=120 unit=mL
